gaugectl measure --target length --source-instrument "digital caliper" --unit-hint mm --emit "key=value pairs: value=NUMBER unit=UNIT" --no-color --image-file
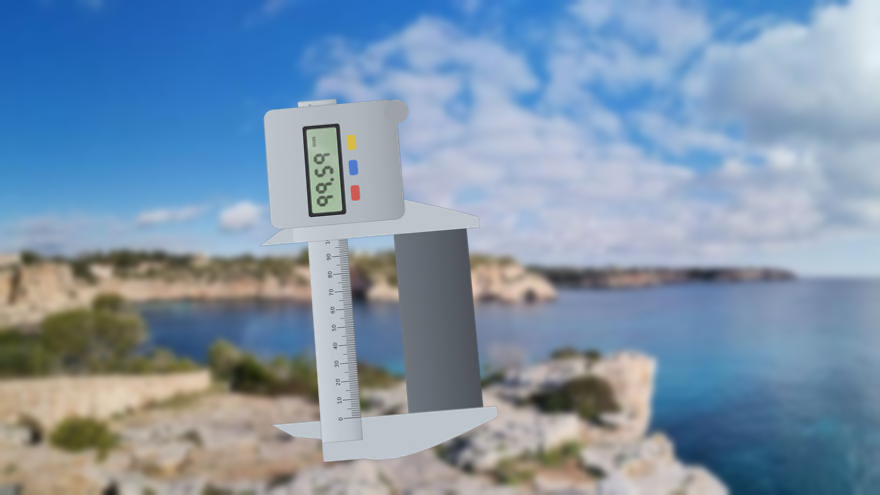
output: value=99.59 unit=mm
